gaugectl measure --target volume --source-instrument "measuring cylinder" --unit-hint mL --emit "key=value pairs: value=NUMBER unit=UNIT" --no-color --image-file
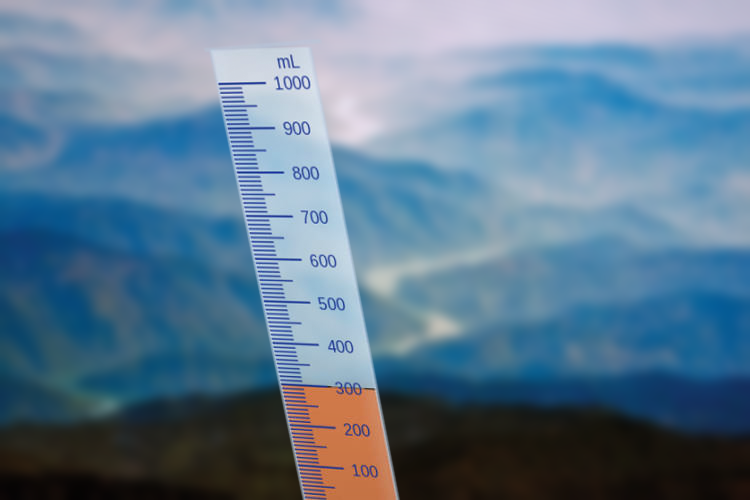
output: value=300 unit=mL
